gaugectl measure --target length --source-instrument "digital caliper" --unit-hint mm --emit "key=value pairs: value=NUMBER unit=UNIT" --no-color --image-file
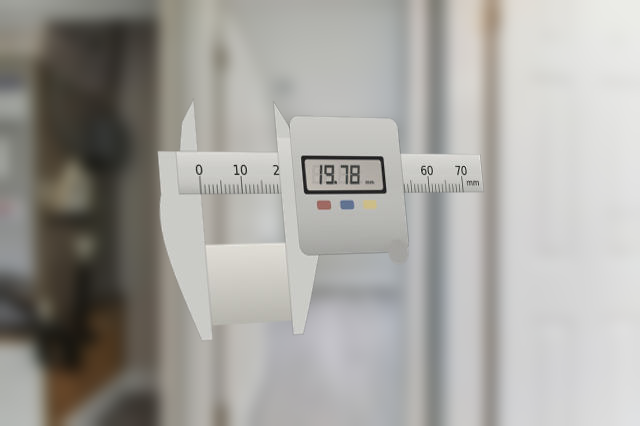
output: value=19.78 unit=mm
